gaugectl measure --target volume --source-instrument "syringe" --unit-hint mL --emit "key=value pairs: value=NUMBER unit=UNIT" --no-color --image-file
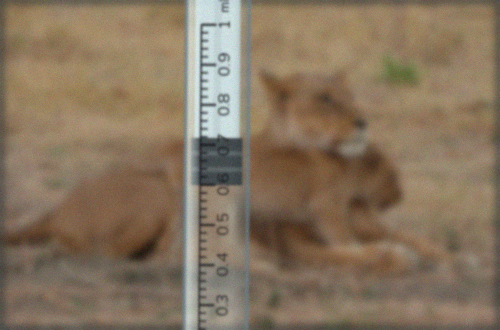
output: value=0.6 unit=mL
